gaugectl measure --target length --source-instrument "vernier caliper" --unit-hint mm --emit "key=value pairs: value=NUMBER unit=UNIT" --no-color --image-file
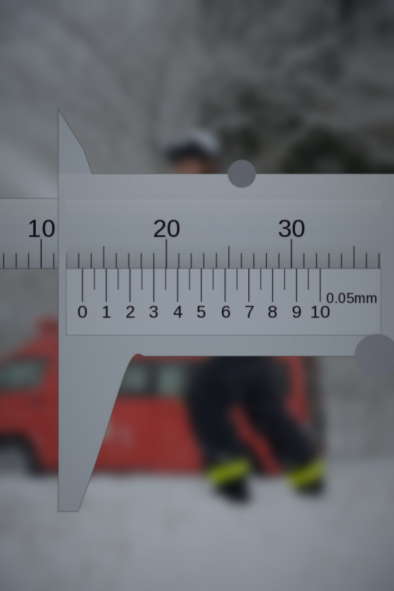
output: value=13.3 unit=mm
